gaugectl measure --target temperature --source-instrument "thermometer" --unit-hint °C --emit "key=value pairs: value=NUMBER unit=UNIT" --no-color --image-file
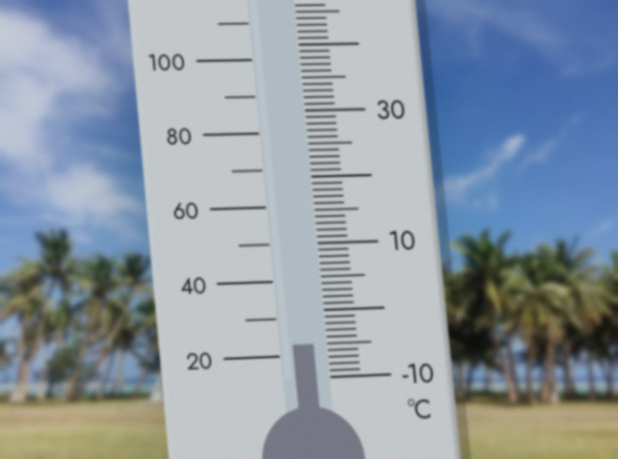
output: value=-5 unit=°C
